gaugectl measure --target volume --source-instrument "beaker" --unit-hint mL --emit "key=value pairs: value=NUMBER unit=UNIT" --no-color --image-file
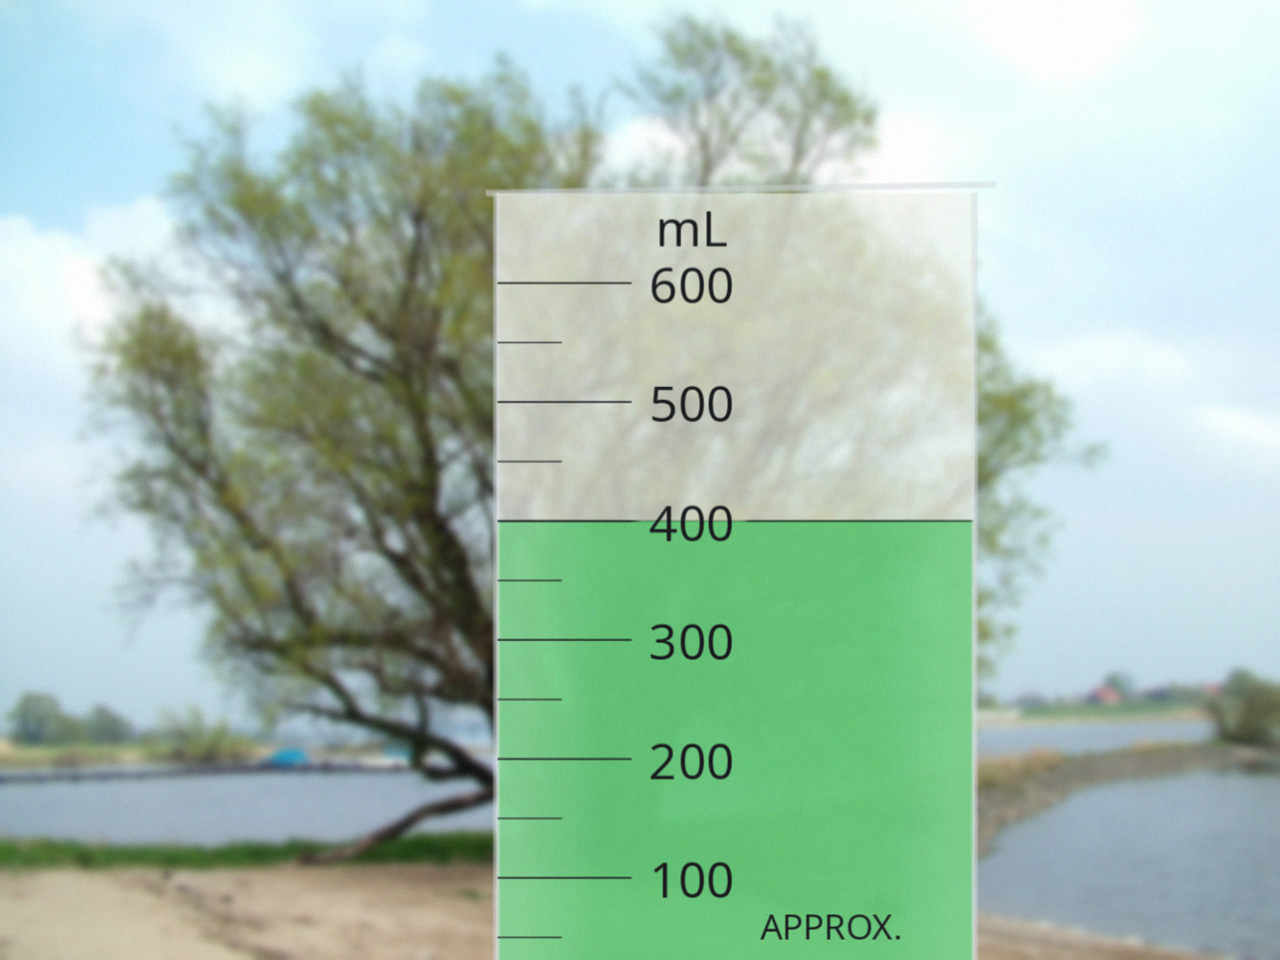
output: value=400 unit=mL
